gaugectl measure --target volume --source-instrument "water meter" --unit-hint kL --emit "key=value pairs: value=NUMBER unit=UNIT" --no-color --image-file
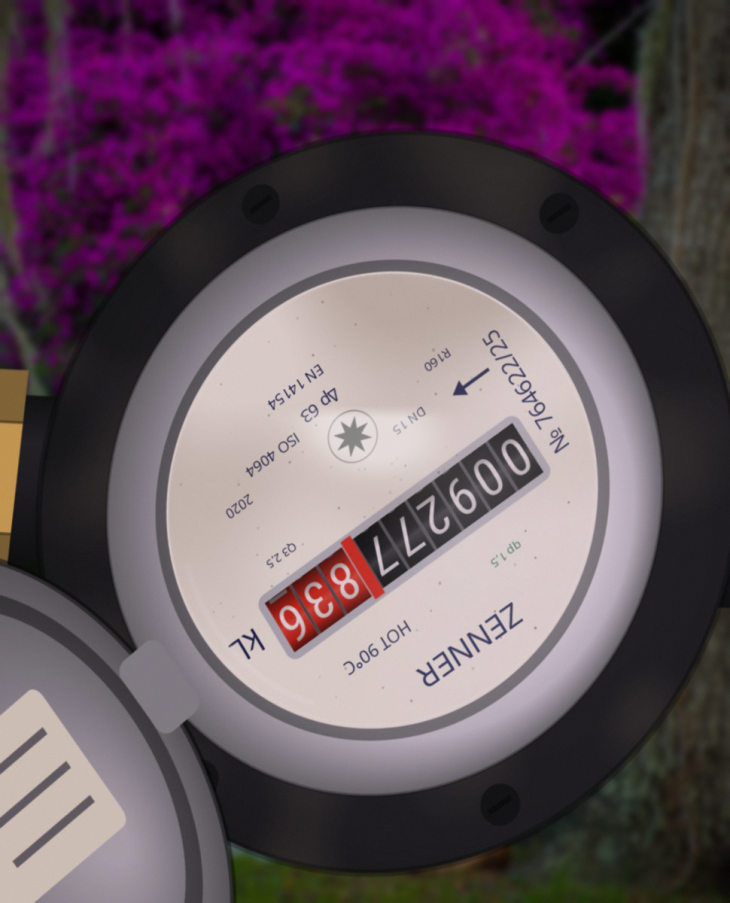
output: value=9277.836 unit=kL
